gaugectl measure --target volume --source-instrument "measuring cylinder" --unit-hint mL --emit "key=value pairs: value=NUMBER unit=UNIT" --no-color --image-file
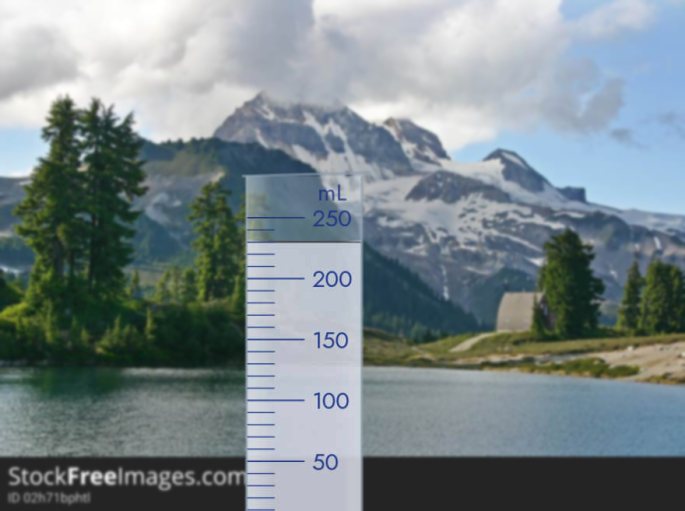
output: value=230 unit=mL
